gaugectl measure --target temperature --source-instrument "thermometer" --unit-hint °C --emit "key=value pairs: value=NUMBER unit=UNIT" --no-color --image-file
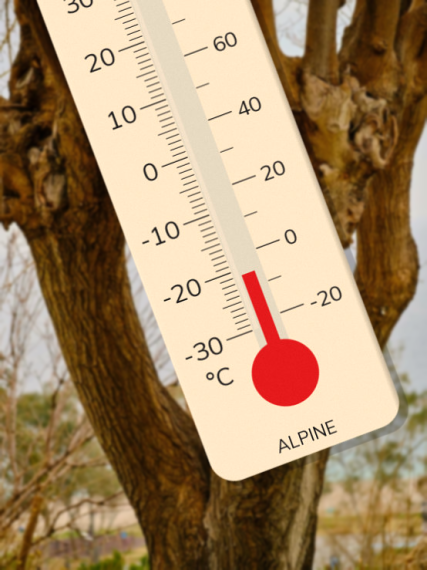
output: value=-21 unit=°C
